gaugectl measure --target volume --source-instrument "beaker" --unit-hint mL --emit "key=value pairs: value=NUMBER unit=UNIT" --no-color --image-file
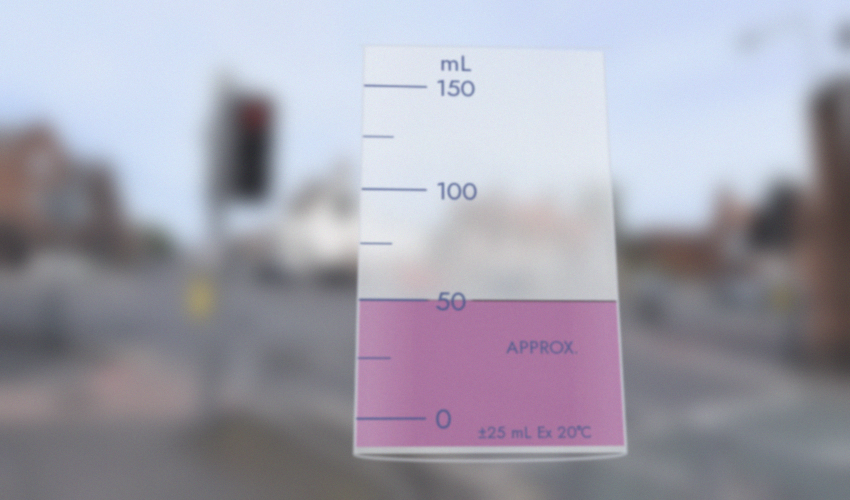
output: value=50 unit=mL
